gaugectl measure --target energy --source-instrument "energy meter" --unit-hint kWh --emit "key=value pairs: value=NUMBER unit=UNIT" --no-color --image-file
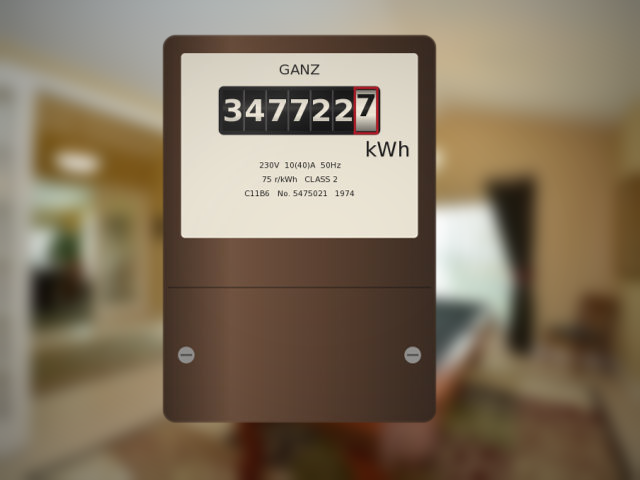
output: value=347722.7 unit=kWh
